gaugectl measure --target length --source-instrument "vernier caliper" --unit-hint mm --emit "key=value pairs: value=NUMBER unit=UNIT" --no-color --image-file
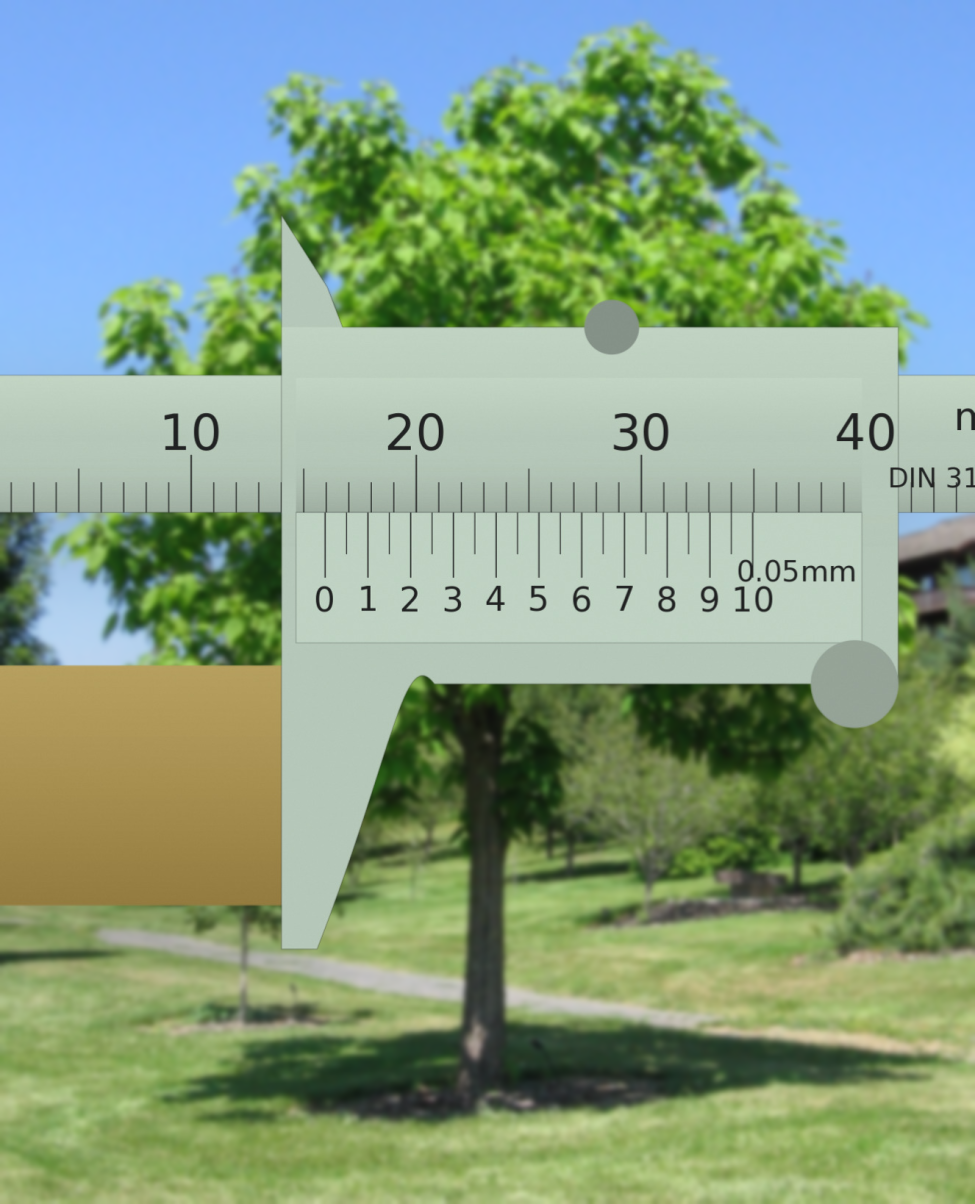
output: value=15.95 unit=mm
